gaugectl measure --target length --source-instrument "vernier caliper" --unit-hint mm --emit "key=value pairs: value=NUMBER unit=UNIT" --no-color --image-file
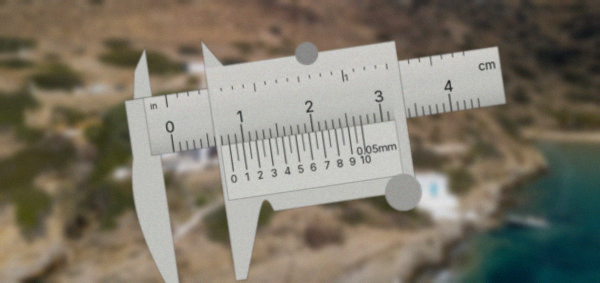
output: value=8.0 unit=mm
